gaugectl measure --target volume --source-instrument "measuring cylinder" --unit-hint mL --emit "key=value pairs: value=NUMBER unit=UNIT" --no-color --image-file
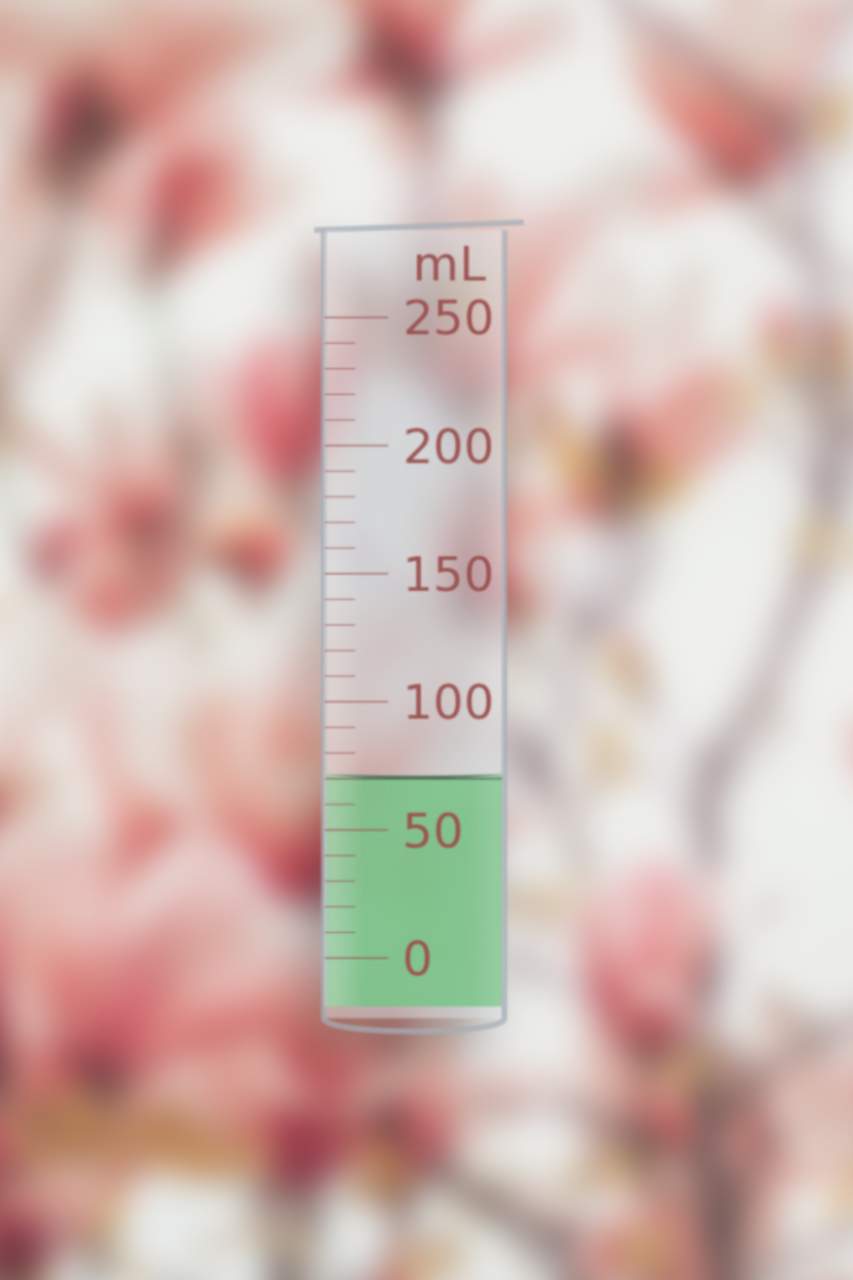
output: value=70 unit=mL
